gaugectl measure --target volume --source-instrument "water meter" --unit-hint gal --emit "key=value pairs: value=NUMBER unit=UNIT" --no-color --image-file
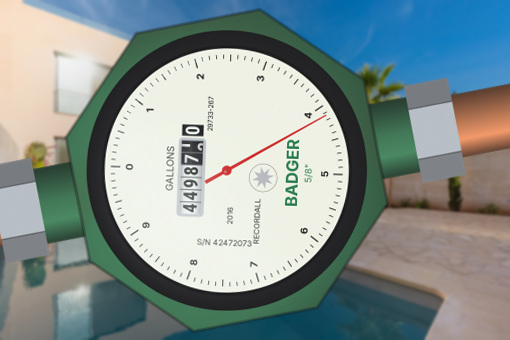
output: value=4498714.1 unit=gal
